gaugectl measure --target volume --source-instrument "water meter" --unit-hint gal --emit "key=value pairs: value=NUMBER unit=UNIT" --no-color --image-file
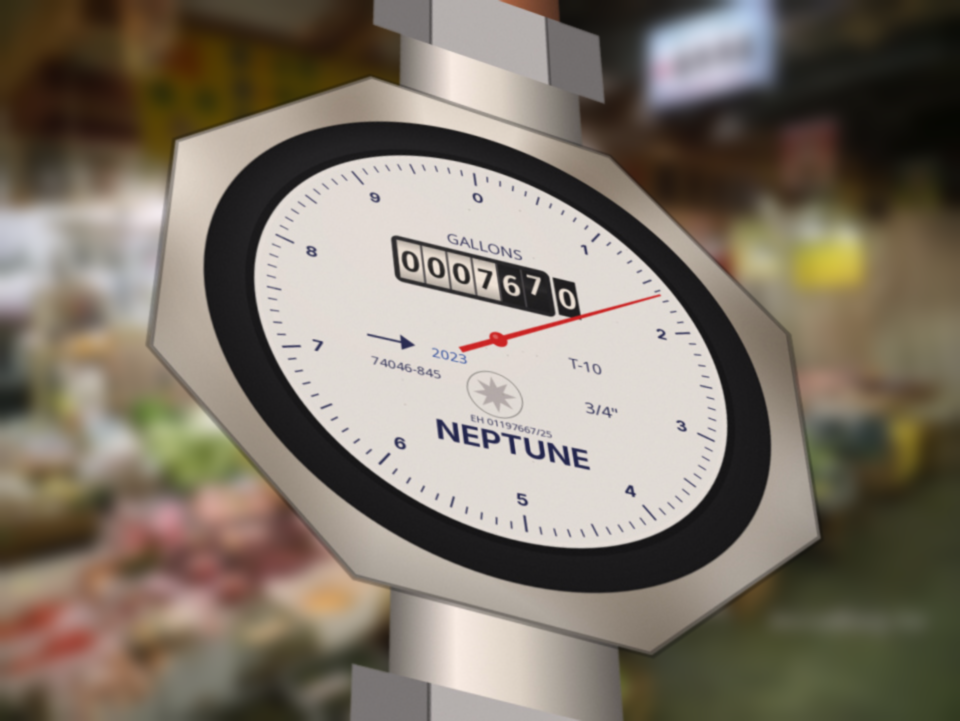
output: value=7671.6 unit=gal
